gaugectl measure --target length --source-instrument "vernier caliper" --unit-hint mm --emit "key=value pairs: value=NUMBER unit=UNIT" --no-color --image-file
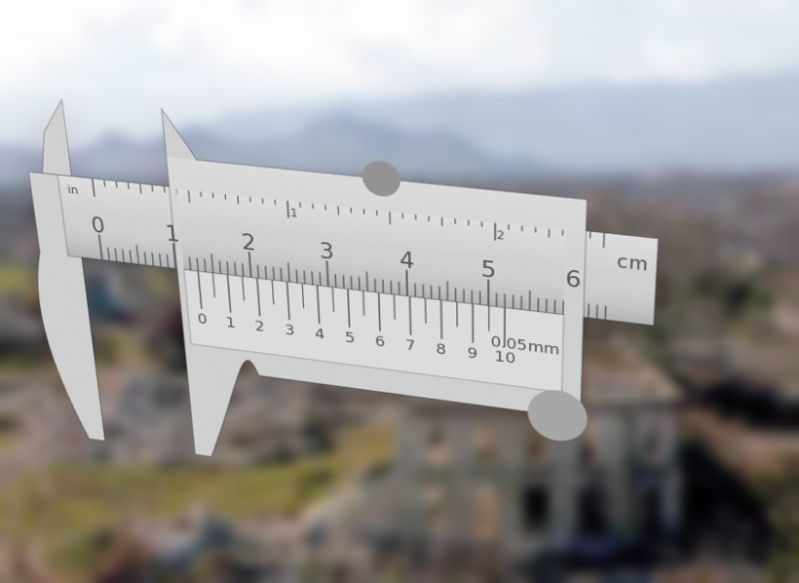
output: value=13.0 unit=mm
